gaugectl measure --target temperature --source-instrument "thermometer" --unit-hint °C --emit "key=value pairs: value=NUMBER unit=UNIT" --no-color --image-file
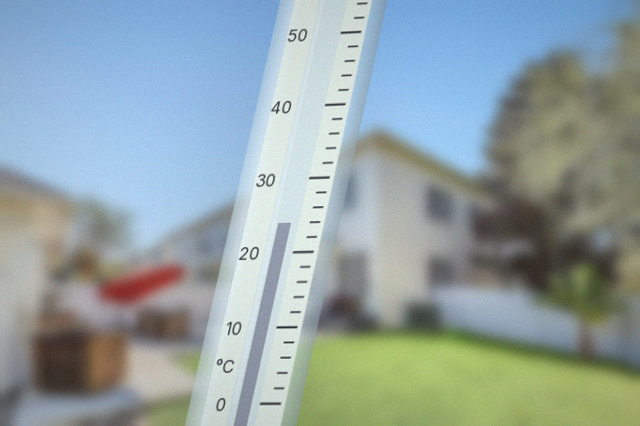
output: value=24 unit=°C
